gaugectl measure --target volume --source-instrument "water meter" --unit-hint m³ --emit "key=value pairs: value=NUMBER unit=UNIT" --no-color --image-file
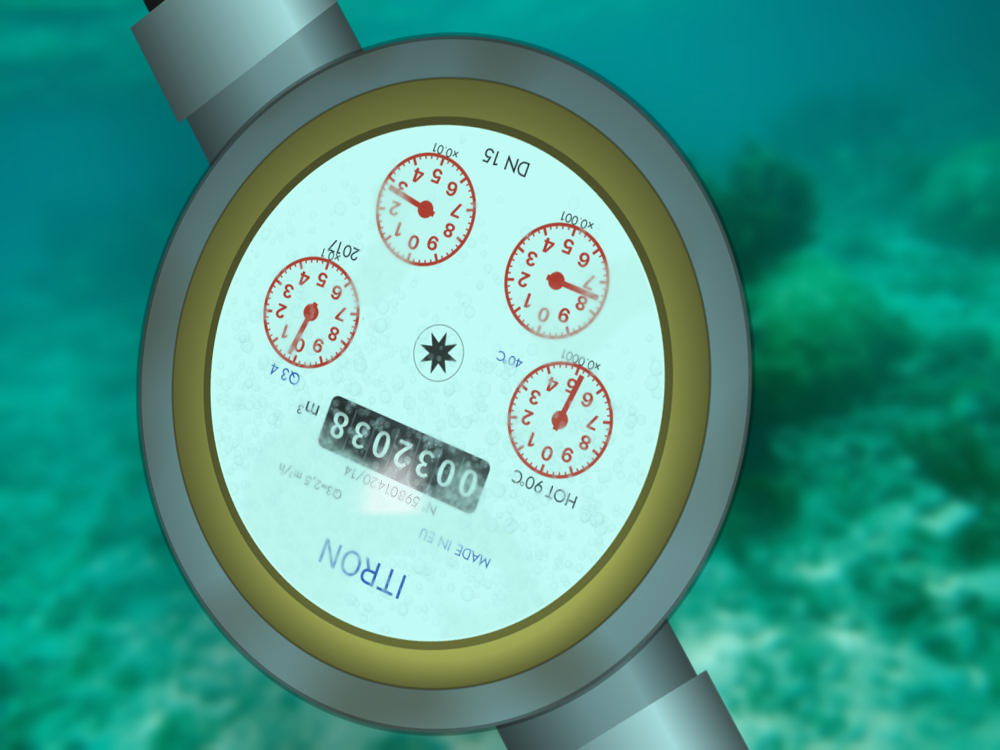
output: value=32038.0275 unit=m³
